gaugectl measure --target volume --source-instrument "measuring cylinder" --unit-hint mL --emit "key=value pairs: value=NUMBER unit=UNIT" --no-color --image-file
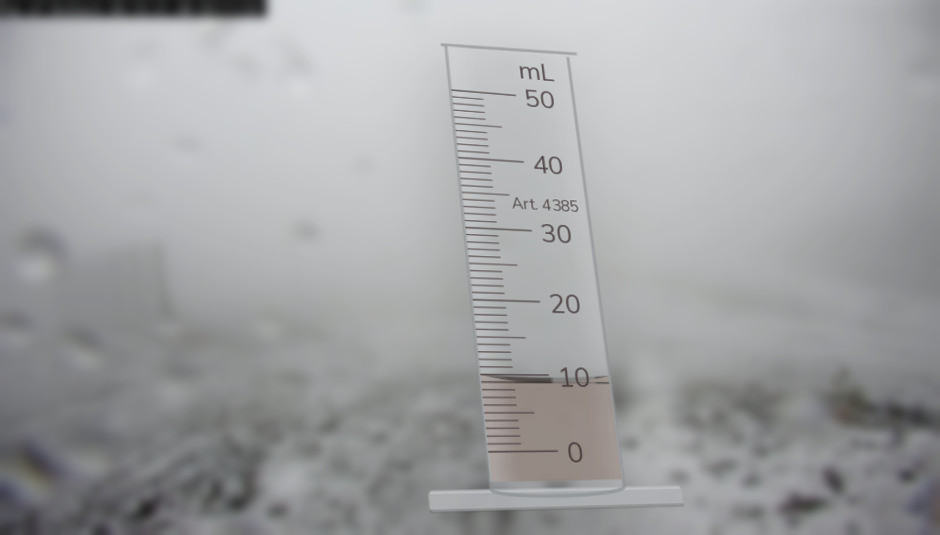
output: value=9 unit=mL
